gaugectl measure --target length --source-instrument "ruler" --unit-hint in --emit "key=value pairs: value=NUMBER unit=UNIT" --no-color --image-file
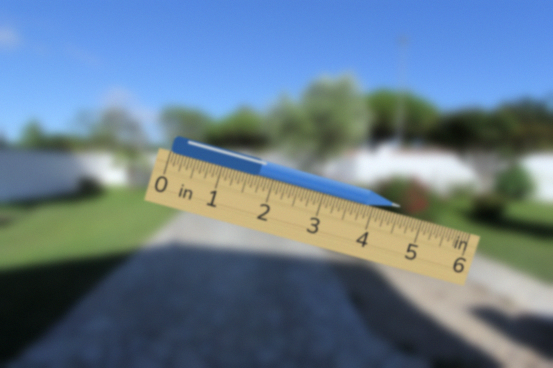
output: value=4.5 unit=in
